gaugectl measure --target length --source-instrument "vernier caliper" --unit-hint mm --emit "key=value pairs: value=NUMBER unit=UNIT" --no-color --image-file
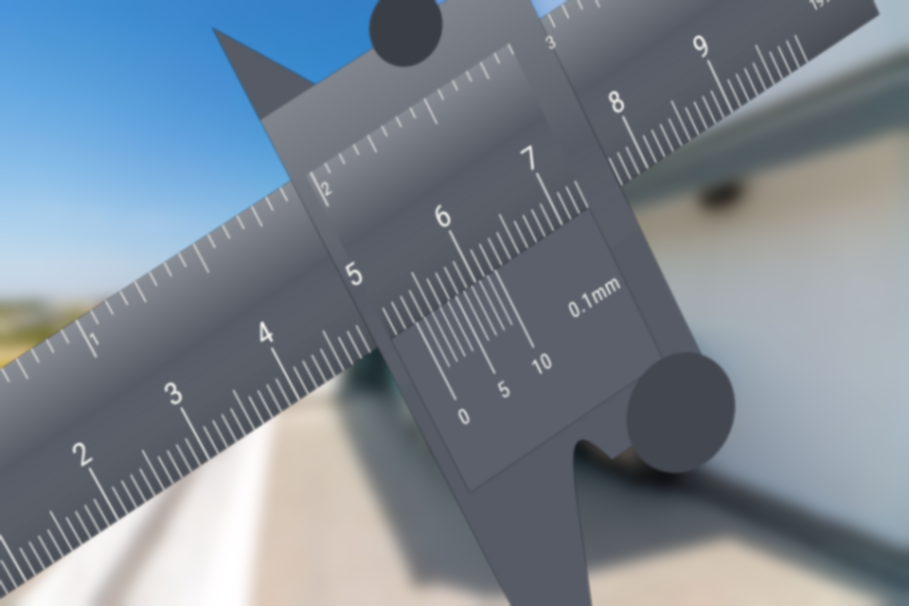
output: value=53.2 unit=mm
